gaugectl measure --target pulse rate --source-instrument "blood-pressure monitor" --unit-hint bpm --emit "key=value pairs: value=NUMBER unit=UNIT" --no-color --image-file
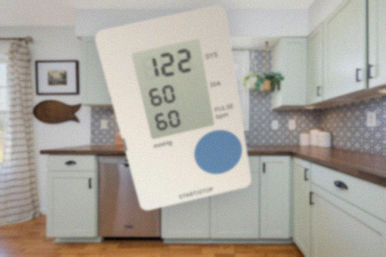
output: value=60 unit=bpm
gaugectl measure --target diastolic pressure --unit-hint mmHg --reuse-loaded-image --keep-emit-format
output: value=60 unit=mmHg
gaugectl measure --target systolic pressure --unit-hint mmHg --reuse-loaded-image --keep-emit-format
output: value=122 unit=mmHg
